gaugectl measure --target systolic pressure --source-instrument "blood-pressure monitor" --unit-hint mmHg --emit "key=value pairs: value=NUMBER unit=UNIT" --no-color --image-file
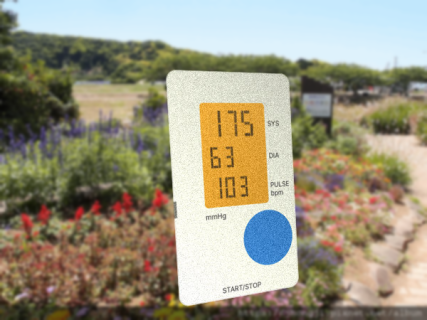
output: value=175 unit=mmHg
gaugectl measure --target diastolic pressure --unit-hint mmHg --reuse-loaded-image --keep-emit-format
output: value=63 unit=mmHg
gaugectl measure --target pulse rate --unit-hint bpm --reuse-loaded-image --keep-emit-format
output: value=103 unit=bpm
